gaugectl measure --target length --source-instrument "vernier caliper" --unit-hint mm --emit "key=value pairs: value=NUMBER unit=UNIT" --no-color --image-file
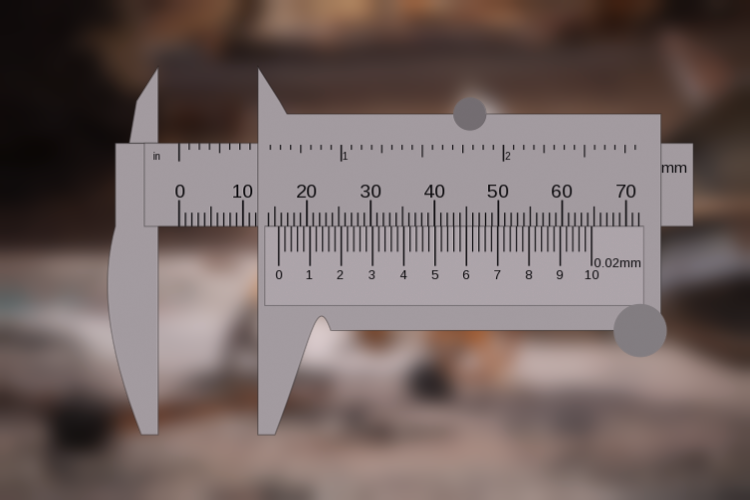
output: value=15.6 unit=mm
